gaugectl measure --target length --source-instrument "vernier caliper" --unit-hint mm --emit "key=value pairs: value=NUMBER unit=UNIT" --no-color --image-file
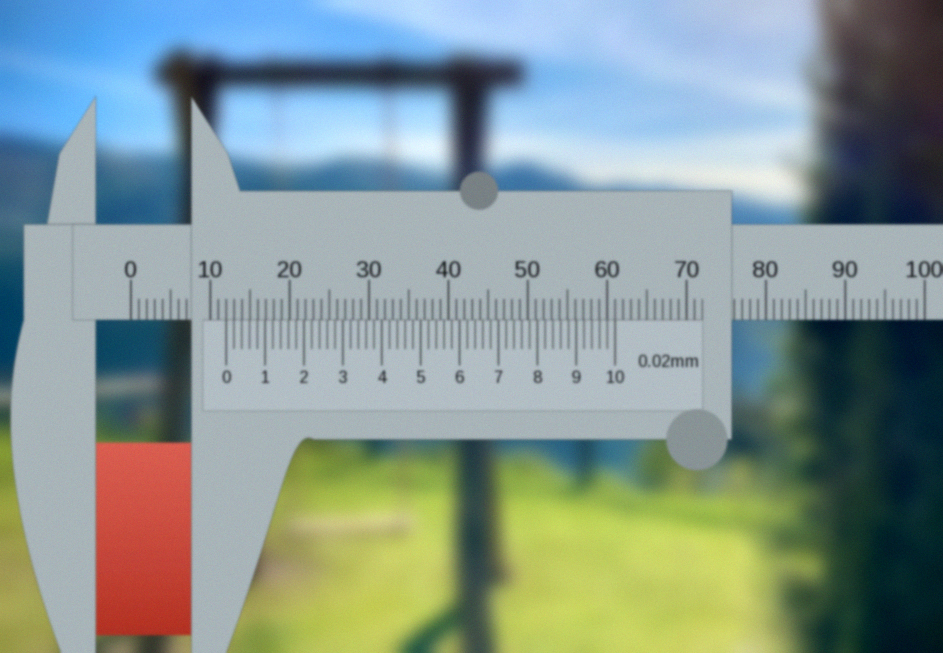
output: value=12.0 unit=mm
